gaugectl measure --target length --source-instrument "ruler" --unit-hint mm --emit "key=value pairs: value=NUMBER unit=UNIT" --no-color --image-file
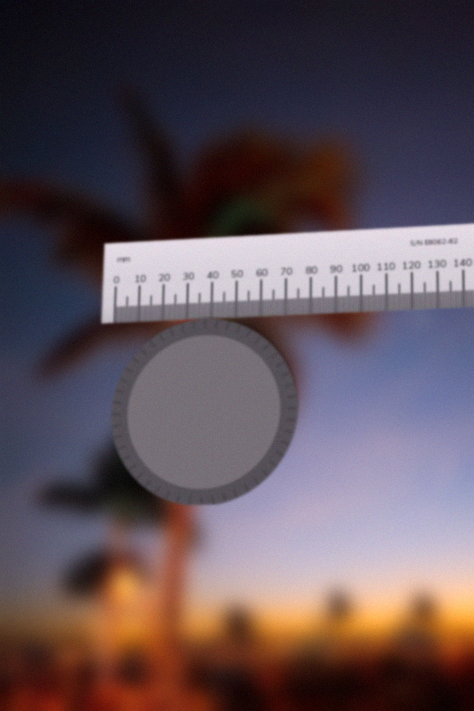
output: value=75 unit=mm
